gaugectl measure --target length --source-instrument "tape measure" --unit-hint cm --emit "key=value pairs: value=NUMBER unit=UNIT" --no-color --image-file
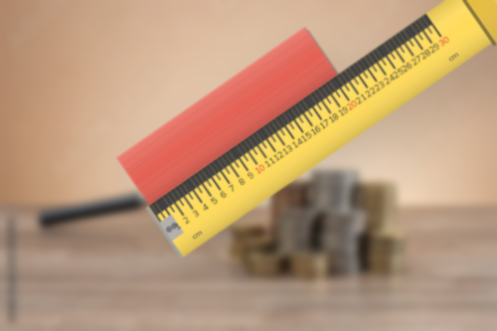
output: value=20.5 unit=cm
